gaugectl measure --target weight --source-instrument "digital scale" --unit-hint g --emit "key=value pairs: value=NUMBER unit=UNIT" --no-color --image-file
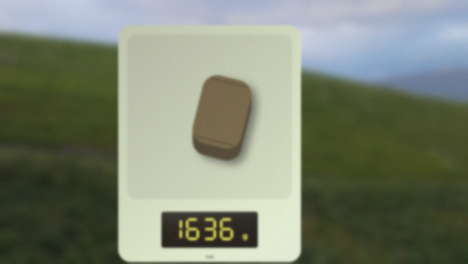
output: value=1636 unit=g
